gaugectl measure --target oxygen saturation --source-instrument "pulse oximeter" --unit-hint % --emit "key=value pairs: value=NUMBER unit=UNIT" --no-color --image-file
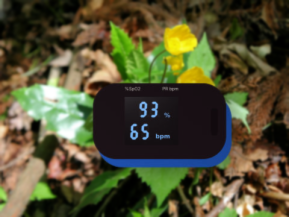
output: value=93 unit=%
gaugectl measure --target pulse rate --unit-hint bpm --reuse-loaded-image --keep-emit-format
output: value=65 unit=bpm
